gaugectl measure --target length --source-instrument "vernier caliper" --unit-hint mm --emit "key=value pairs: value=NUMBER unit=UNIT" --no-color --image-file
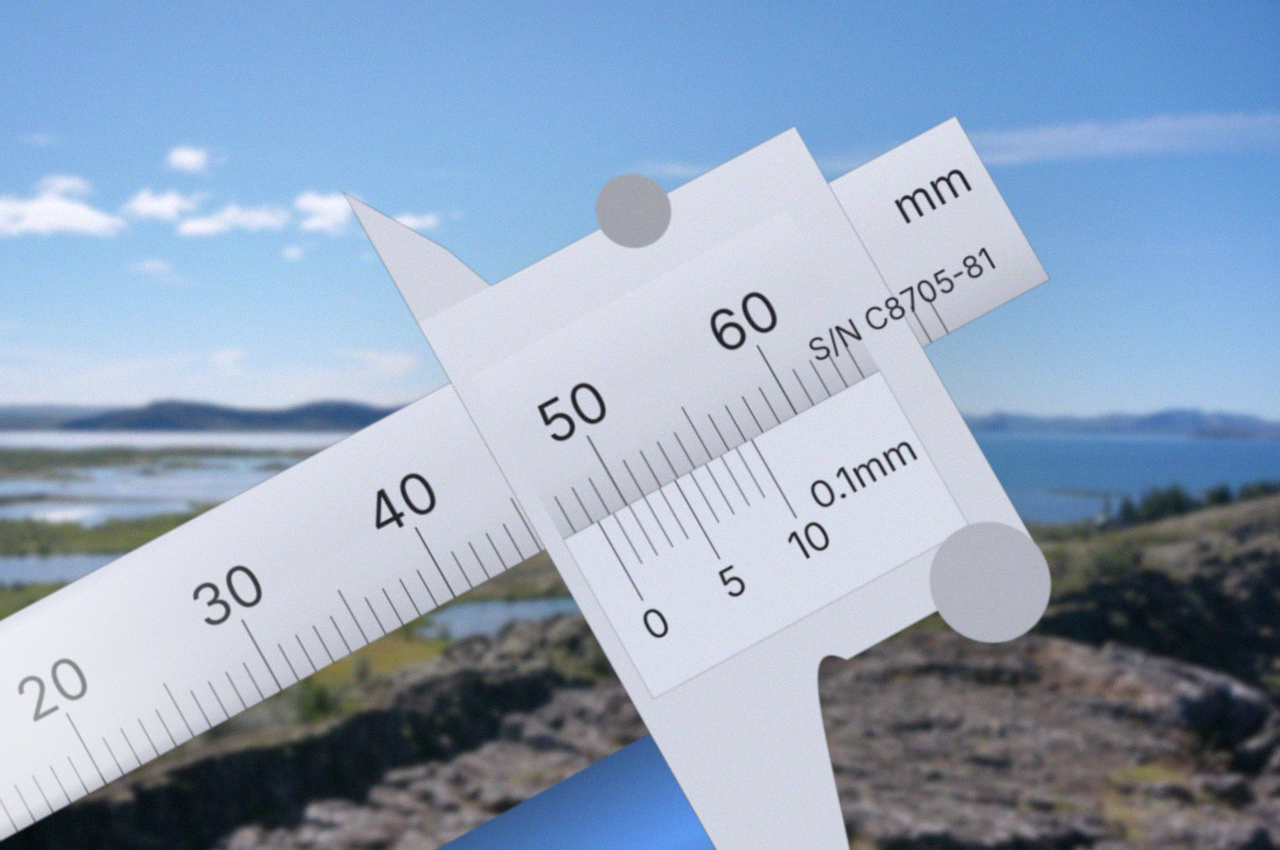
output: value=48.3 unit=mm
